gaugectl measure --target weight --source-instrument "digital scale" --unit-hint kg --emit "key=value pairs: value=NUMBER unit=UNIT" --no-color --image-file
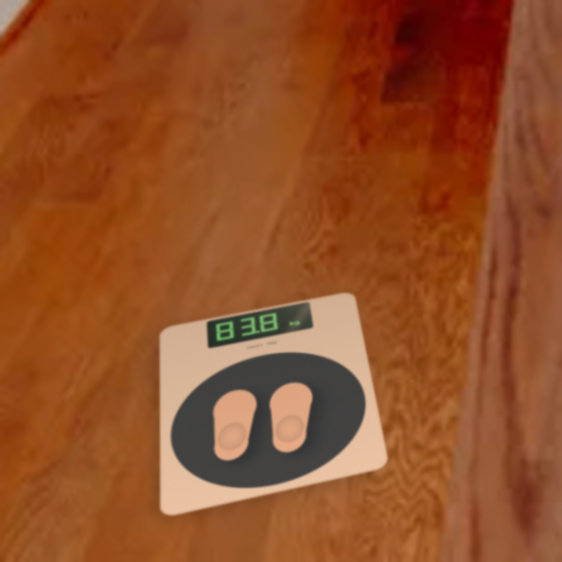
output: value=83.8 unit=kg
